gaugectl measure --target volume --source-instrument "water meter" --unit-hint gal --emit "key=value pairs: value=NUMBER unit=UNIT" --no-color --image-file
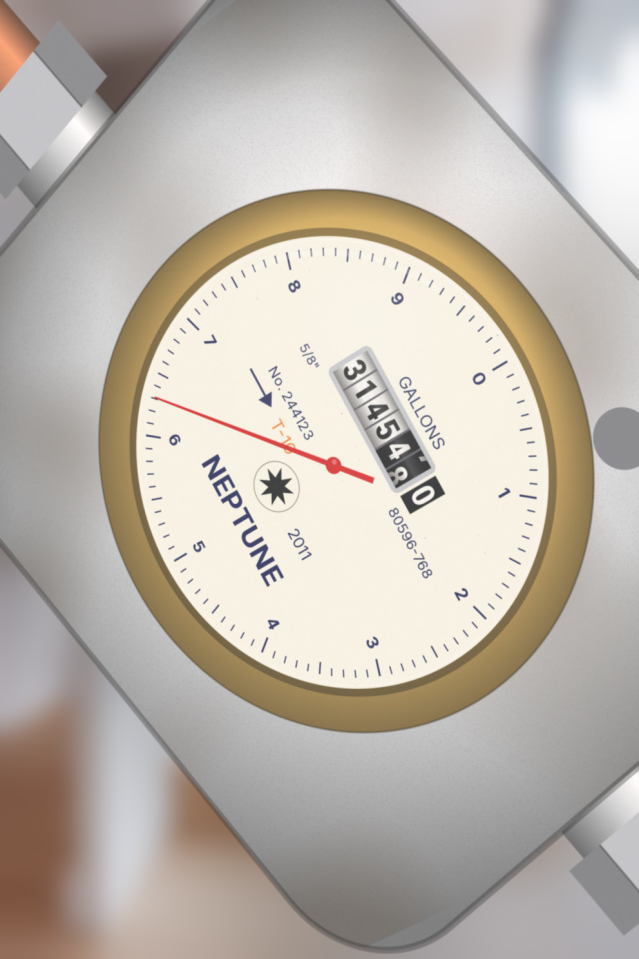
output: value=3145476.3 unit=gal
